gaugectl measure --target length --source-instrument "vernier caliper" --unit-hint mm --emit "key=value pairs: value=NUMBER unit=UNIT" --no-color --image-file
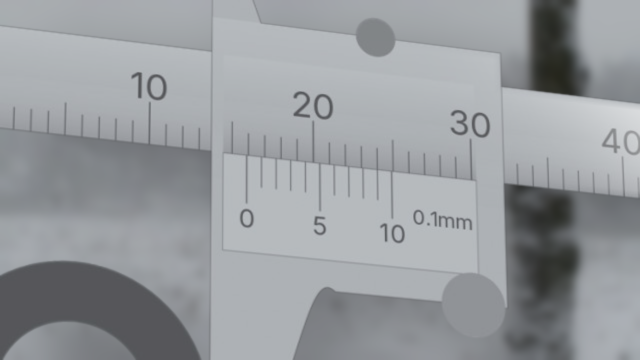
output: value=15.9 unit=mm
